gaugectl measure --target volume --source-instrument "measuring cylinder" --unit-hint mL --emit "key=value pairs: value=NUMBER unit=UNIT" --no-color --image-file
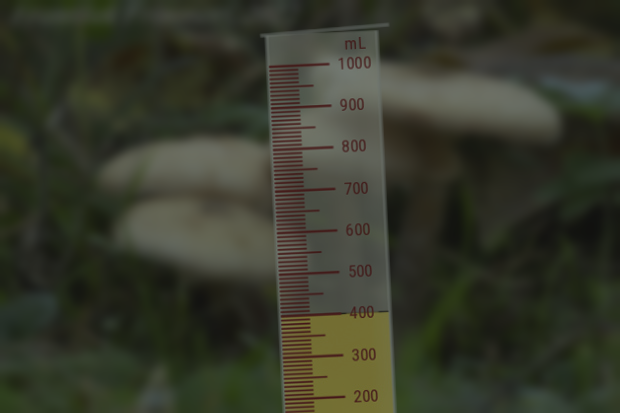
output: value=400 unit=mL
